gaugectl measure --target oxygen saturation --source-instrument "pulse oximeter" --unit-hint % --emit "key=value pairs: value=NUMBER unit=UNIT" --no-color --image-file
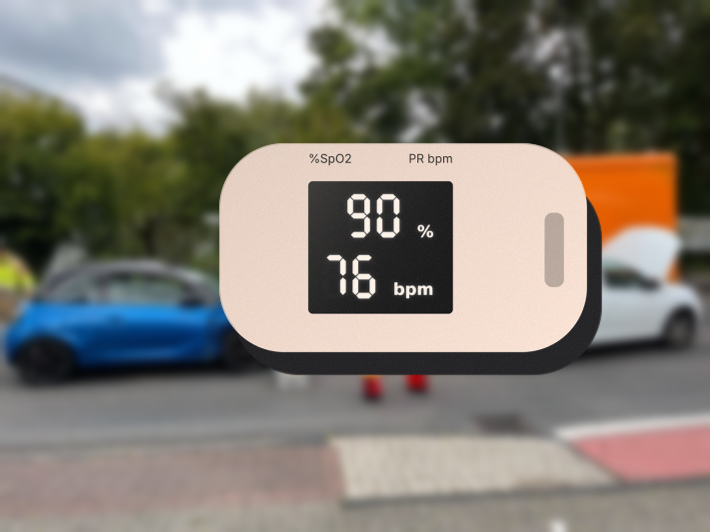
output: value=90 unit=%
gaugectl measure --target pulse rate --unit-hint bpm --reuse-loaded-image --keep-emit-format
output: value=76 unit=bpm
